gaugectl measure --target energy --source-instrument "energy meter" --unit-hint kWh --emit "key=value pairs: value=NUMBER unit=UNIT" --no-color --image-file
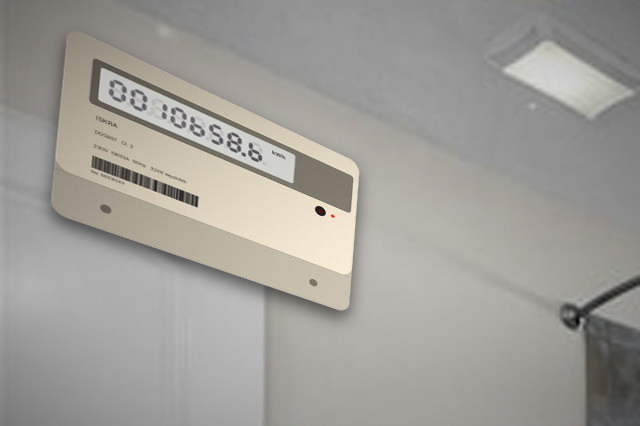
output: value=10658.6 unit=kWh
